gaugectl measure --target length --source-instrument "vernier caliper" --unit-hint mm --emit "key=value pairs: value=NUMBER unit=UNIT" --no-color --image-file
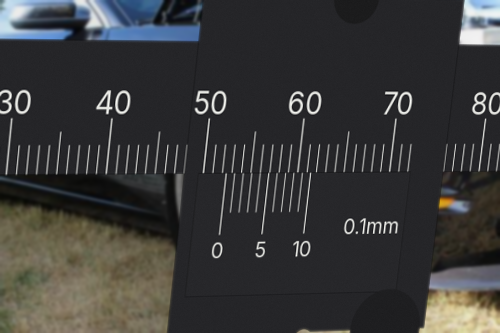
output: value=52.4 unit=mm
